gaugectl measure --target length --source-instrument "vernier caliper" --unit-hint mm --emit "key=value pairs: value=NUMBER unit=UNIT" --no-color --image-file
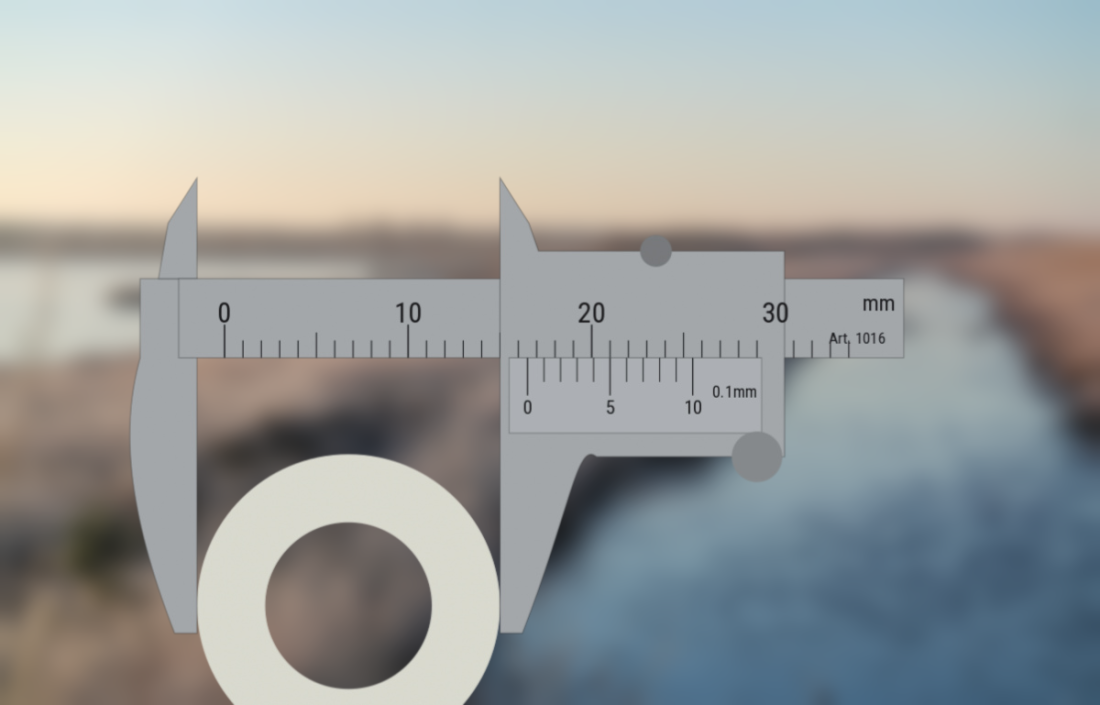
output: value=16.5 unit=mm
